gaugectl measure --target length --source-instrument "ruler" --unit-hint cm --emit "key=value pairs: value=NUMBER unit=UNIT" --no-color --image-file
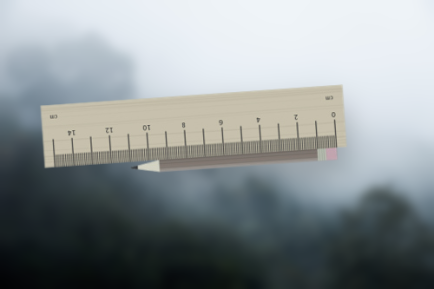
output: value=11 unit=cm
